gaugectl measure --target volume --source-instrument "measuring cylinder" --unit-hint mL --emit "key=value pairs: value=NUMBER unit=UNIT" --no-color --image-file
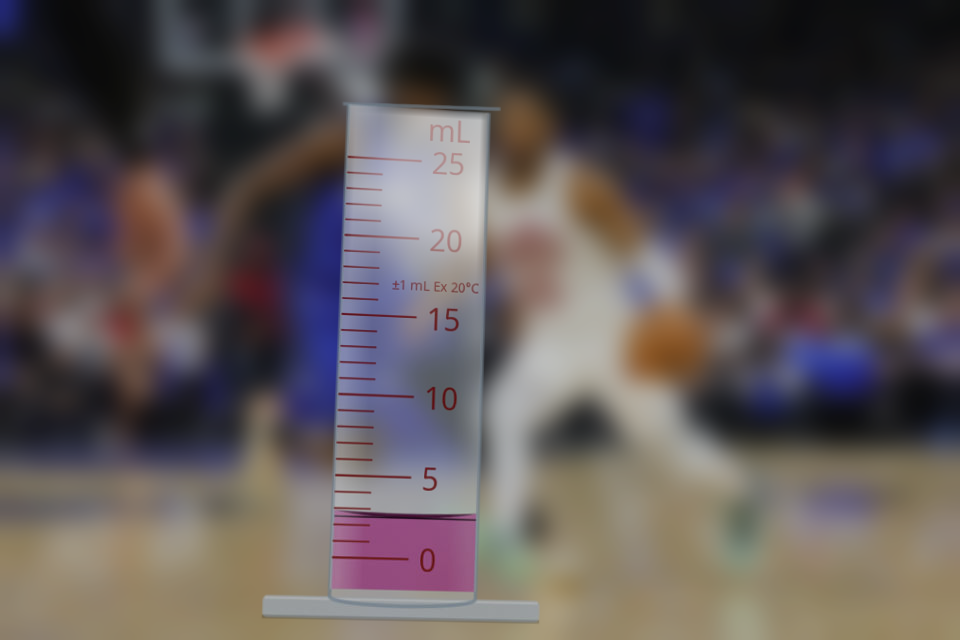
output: value=2.5 unit=mL
